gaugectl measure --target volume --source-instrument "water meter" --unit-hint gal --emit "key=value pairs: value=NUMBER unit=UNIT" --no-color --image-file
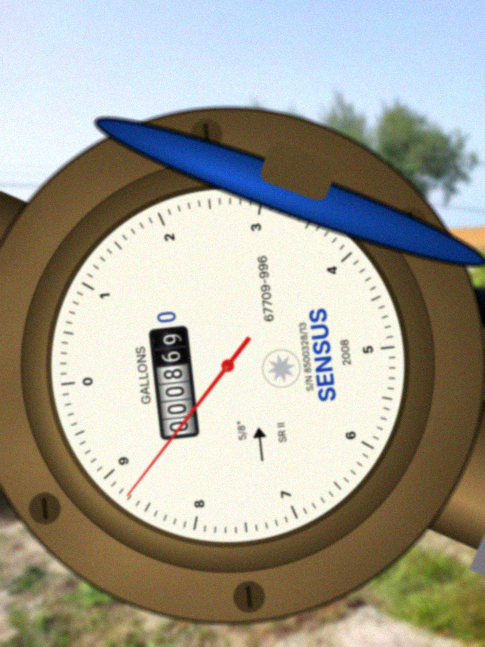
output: value=8688.7 unit=gal
